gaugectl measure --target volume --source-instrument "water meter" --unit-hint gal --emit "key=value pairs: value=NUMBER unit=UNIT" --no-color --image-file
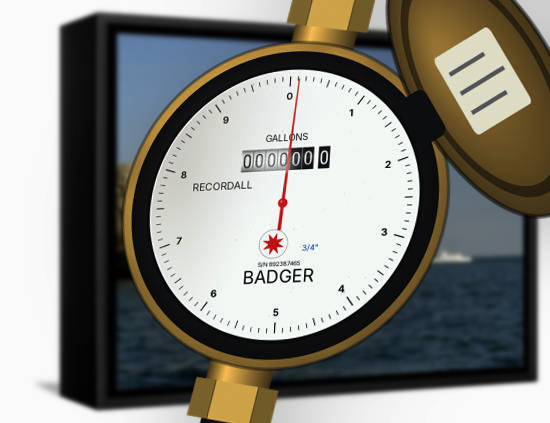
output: value=0.1 unit=gal
